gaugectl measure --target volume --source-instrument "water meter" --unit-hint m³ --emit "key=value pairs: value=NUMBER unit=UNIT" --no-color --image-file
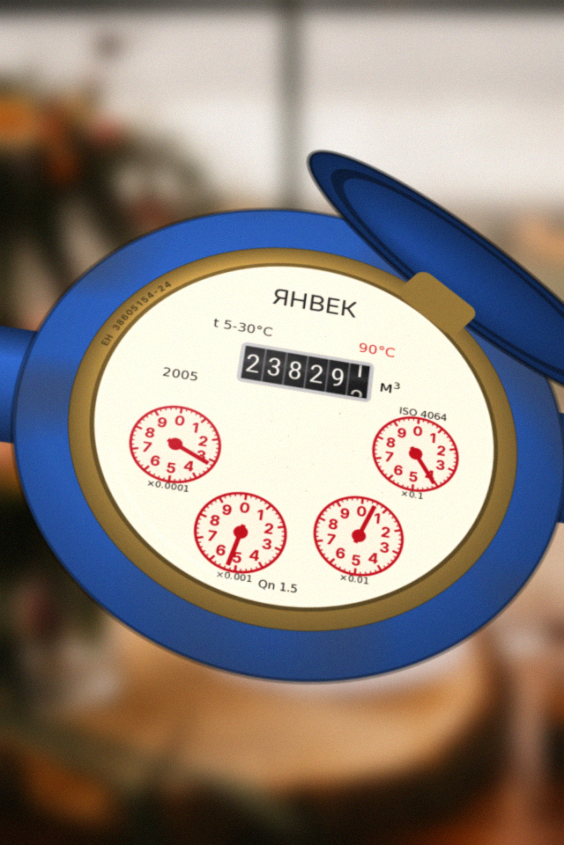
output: value=238291.4053 unit=m³
